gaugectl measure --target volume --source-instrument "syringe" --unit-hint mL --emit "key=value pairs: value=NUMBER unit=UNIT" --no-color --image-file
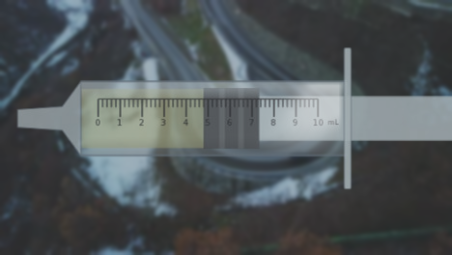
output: value=4.8 unit=mL
